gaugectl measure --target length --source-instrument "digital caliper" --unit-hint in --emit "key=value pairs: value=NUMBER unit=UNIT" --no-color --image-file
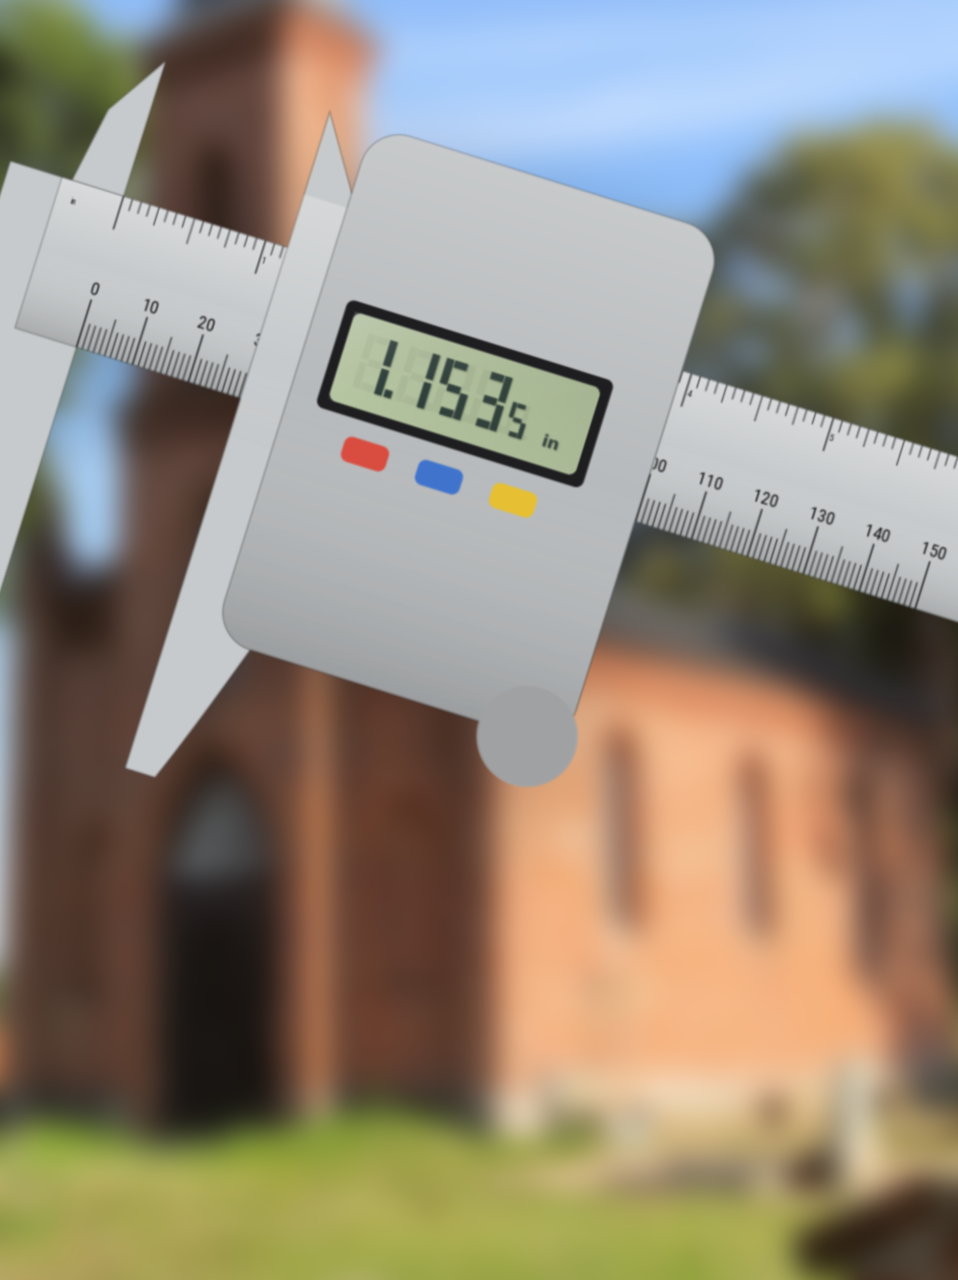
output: value=1.1535 unit=in
